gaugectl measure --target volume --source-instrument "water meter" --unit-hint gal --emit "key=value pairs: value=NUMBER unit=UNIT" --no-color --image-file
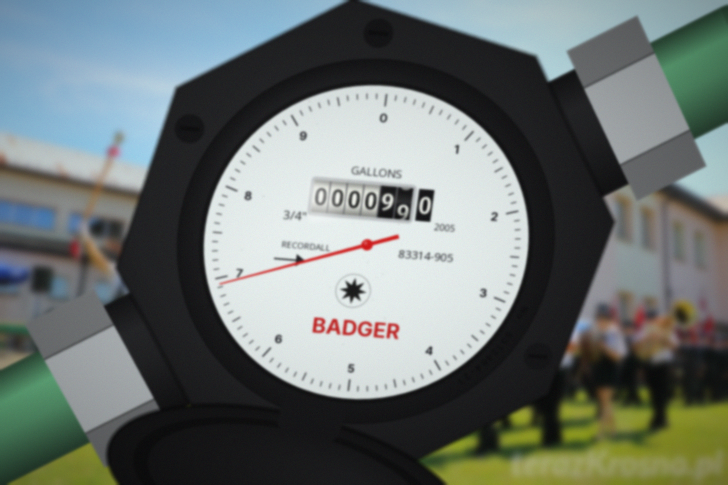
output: value=986.9 unit=gal
